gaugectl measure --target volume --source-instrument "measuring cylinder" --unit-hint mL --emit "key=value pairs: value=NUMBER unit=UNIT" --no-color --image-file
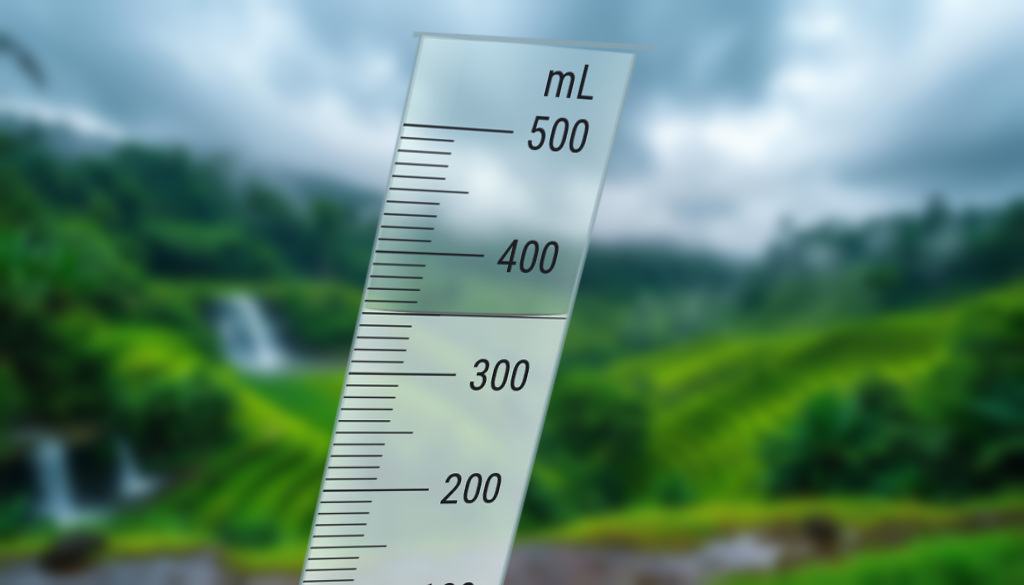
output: value=350 unit=mL
